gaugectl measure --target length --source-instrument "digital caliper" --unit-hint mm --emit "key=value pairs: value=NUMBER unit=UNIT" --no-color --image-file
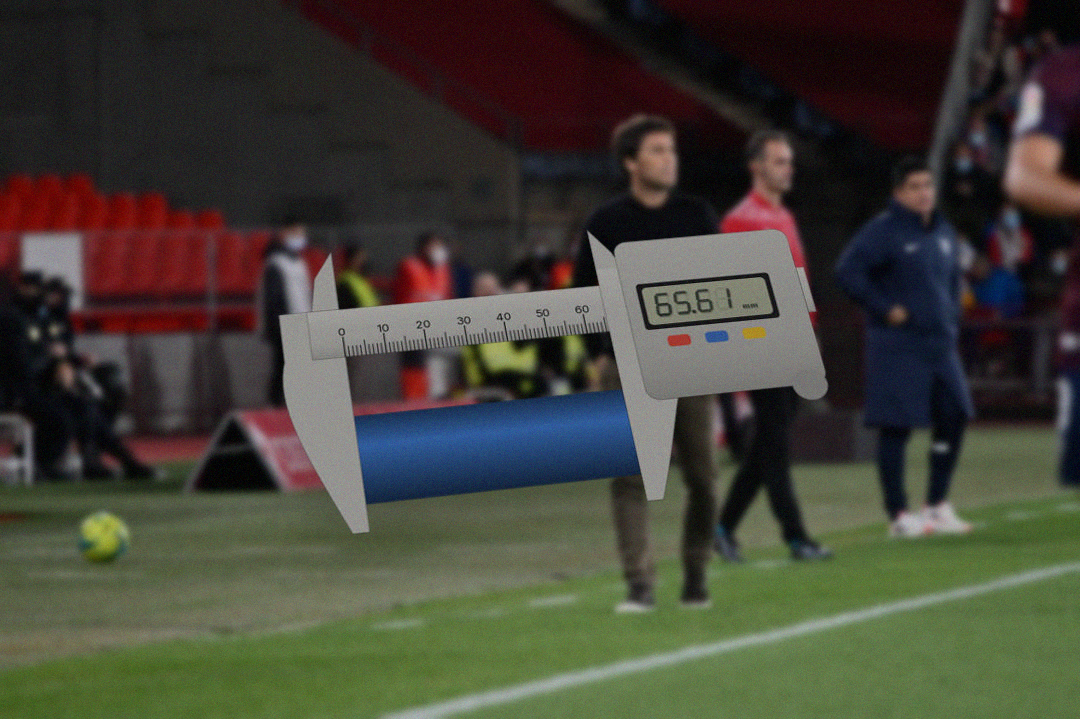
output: value=65.61 unit=mm
